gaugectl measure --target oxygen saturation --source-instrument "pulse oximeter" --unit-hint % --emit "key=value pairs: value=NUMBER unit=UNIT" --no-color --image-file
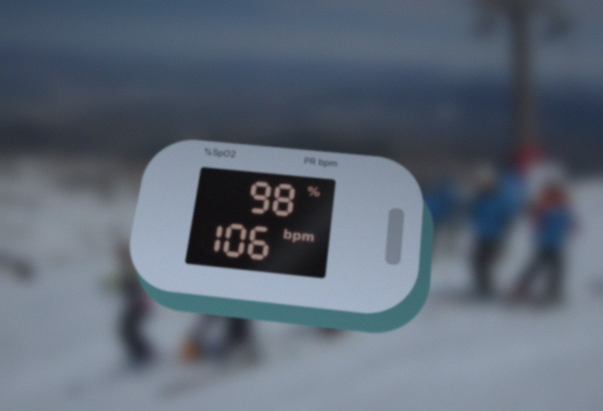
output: value=98 unit=%
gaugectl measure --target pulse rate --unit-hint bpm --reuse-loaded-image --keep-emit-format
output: value=106 unit=bpm
